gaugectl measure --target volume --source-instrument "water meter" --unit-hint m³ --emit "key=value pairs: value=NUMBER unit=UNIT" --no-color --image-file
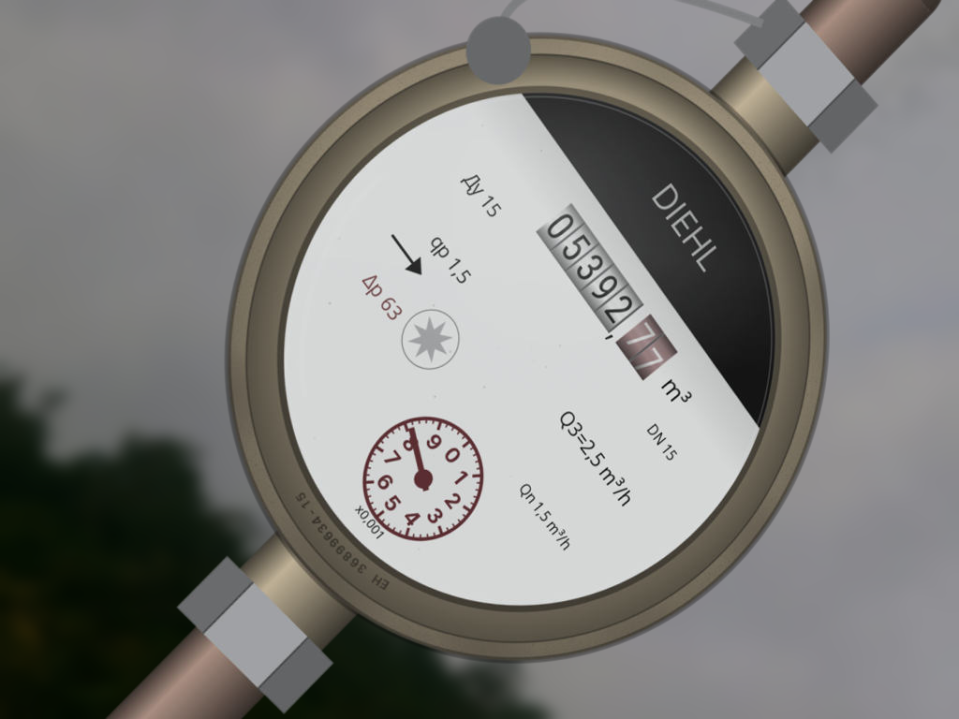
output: value=5392.768 unit=m³
